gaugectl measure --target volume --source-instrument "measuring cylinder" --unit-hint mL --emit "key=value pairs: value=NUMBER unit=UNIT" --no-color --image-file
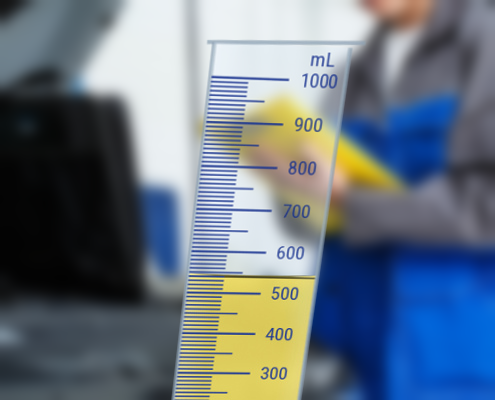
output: value=540 unit=mL
